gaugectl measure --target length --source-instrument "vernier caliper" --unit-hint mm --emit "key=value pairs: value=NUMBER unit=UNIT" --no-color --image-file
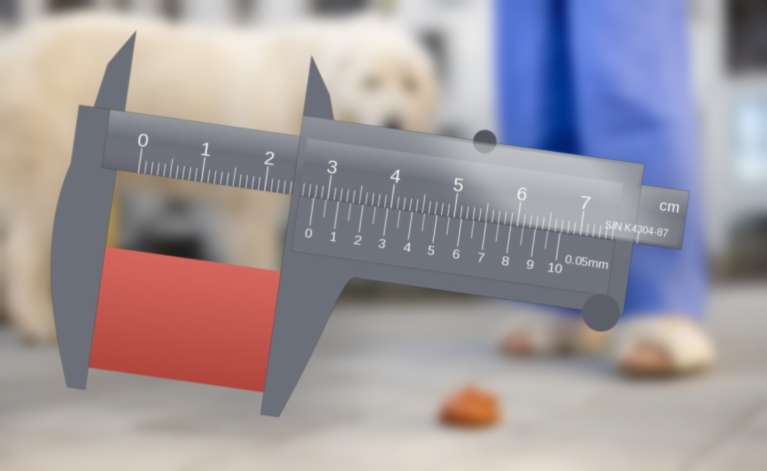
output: value=27.8 unit=mm
